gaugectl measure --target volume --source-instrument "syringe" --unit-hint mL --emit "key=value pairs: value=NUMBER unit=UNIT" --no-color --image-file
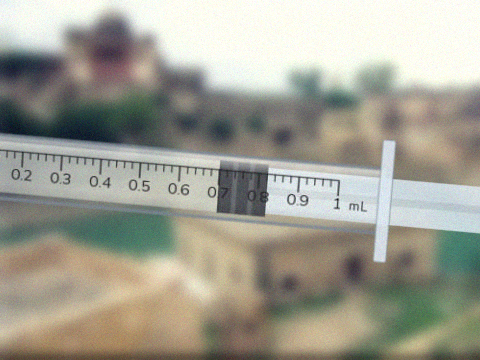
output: value=0.7 unit=mL
